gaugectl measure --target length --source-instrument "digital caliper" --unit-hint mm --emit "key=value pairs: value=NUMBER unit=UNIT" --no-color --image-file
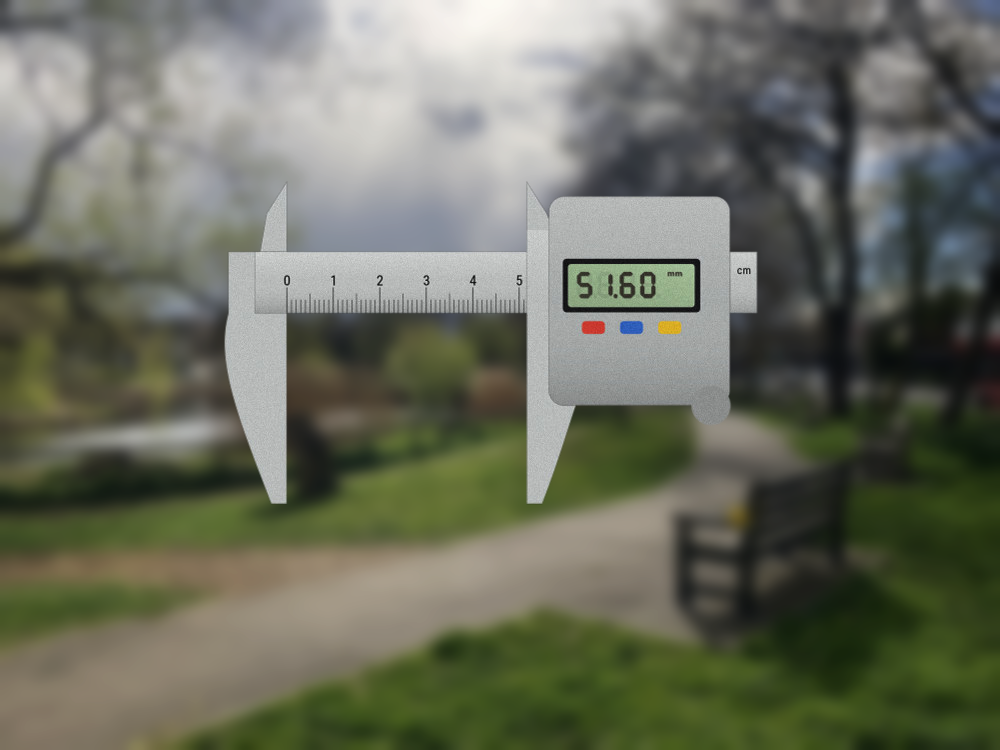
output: value=51.60 unit=mm
